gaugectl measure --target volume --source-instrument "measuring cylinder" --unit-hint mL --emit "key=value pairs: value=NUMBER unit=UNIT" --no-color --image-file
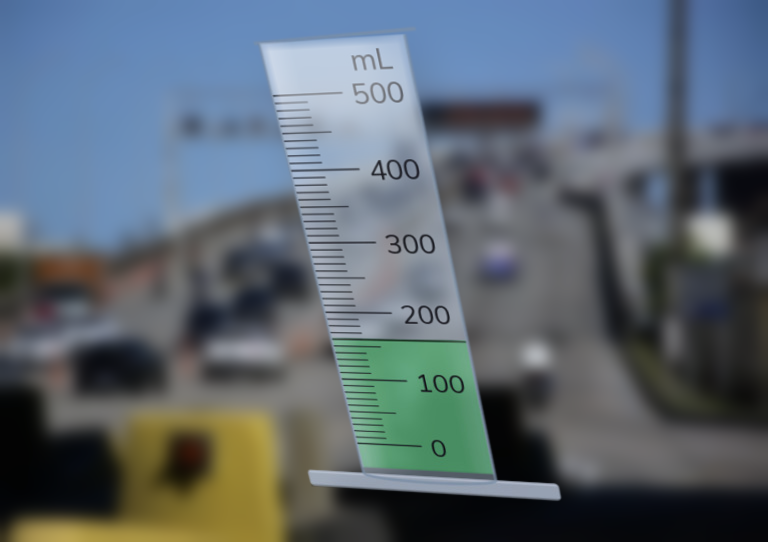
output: value=160 unit=mL
